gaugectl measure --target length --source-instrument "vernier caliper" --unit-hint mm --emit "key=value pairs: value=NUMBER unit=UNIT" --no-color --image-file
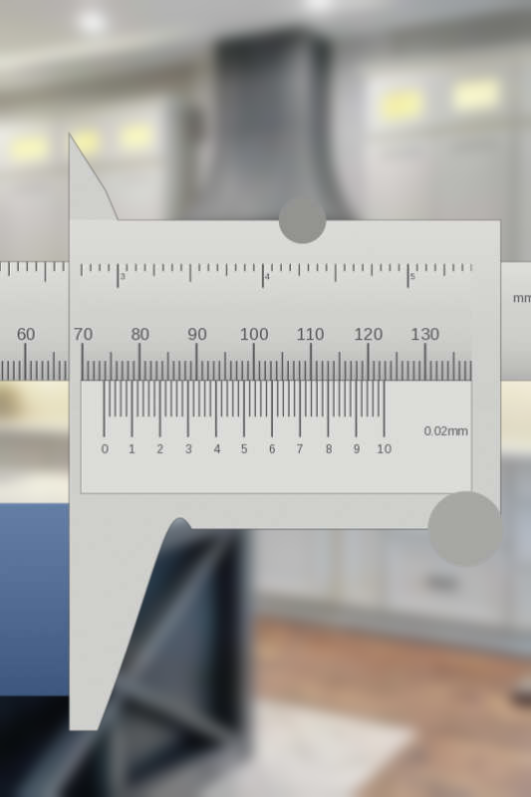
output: value=73.8 unit=mm
